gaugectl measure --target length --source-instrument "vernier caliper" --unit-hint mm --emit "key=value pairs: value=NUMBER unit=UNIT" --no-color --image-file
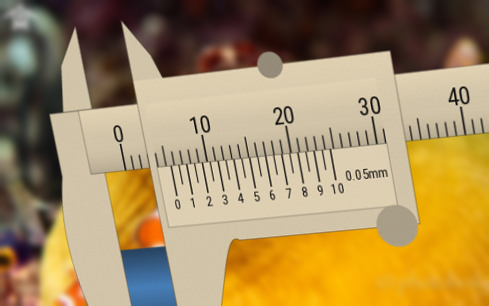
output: value=5.6 unit=mm
